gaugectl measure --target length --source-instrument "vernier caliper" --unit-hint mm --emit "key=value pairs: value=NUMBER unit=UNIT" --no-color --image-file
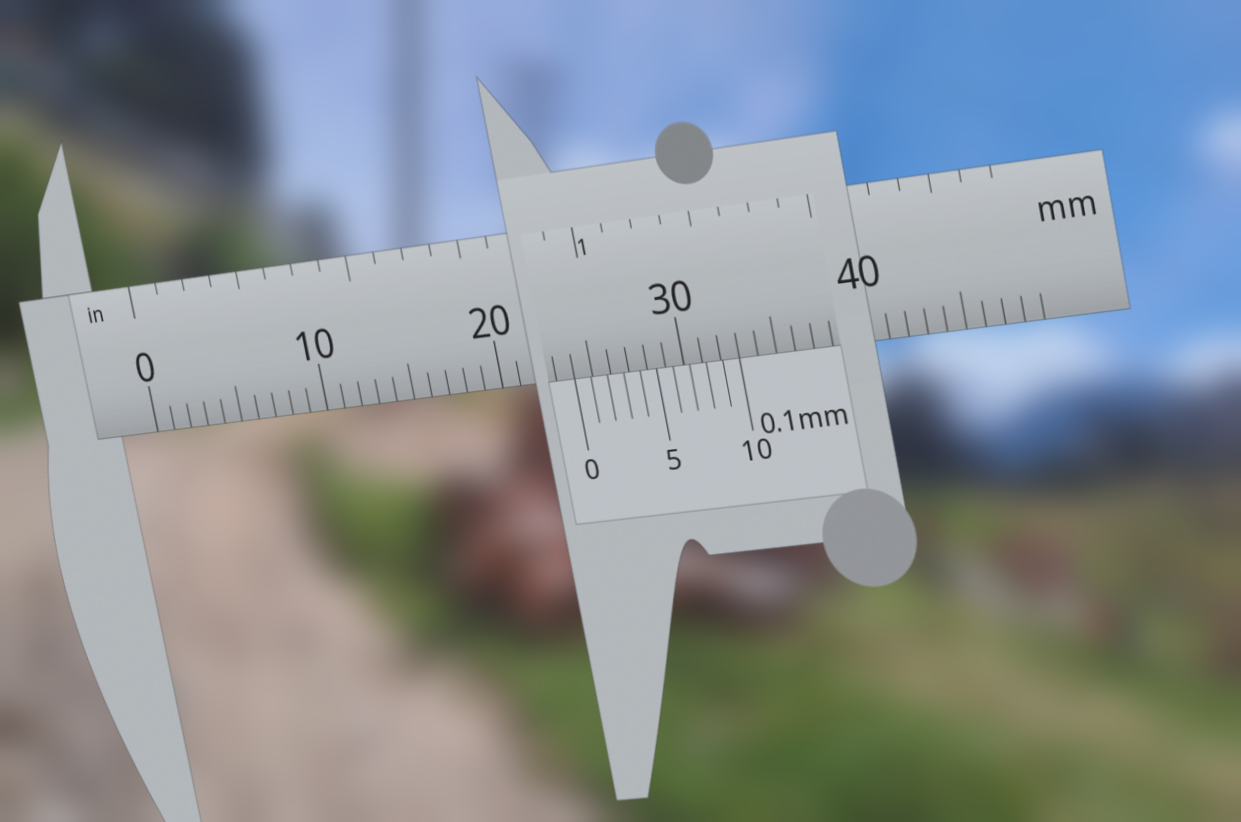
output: value=24.0 unit=mm
